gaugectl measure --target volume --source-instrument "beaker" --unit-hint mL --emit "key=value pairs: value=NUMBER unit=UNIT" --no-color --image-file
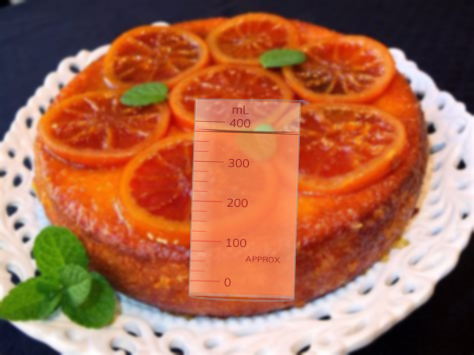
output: value=375 unit=mL
